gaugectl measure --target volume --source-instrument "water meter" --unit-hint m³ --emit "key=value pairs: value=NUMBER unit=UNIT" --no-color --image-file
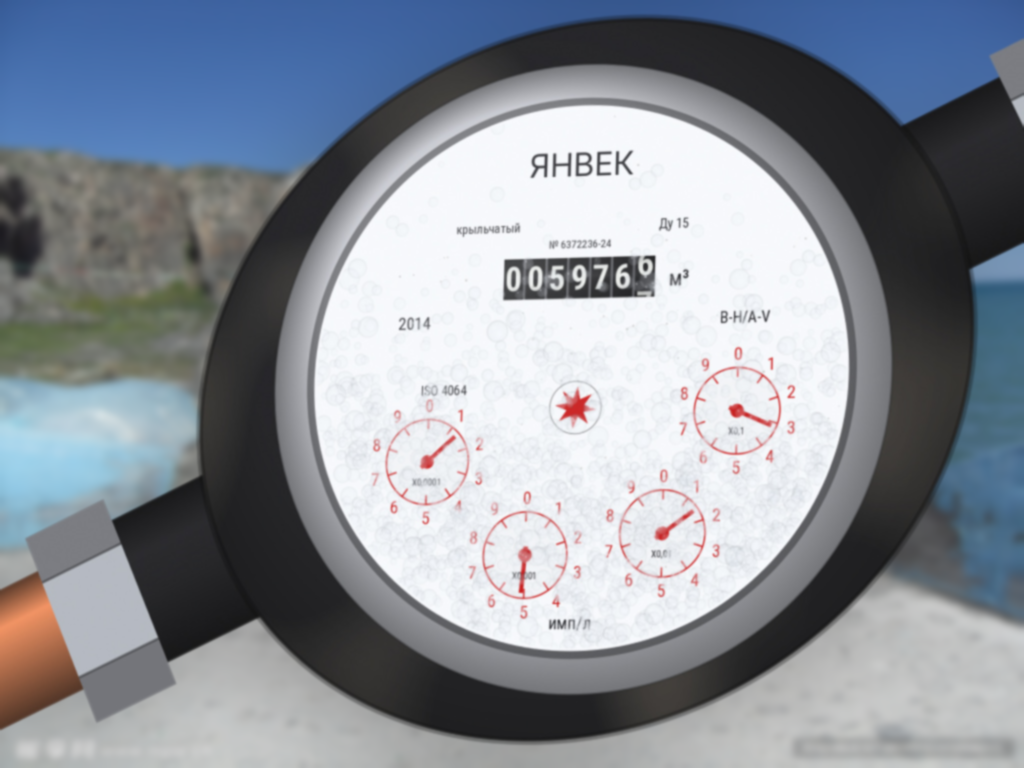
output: value=59766.3151 unit=m³
